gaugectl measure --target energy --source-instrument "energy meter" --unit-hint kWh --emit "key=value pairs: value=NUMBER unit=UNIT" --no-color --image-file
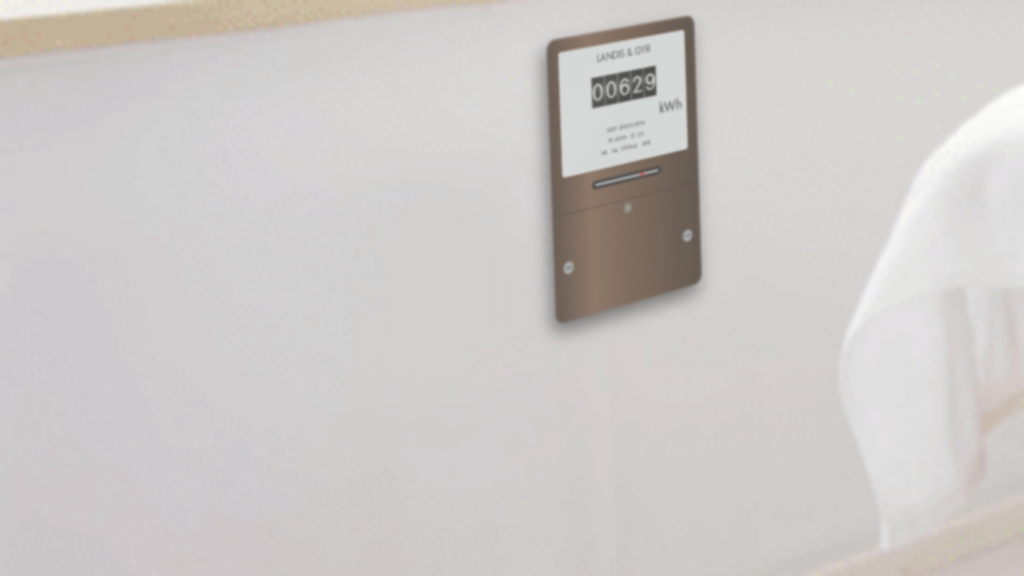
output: value=629 unit=kWh
